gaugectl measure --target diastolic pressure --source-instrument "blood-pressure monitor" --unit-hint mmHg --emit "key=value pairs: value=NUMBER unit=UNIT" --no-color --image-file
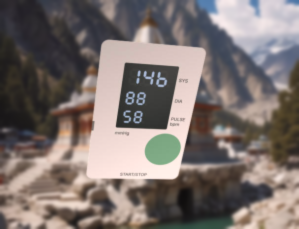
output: value=88 unit=mmHg
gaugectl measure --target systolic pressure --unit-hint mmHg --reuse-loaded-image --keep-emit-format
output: value=146 unit=mmHg
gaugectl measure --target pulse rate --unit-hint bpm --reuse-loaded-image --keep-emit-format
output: value=58 unit=bpm
